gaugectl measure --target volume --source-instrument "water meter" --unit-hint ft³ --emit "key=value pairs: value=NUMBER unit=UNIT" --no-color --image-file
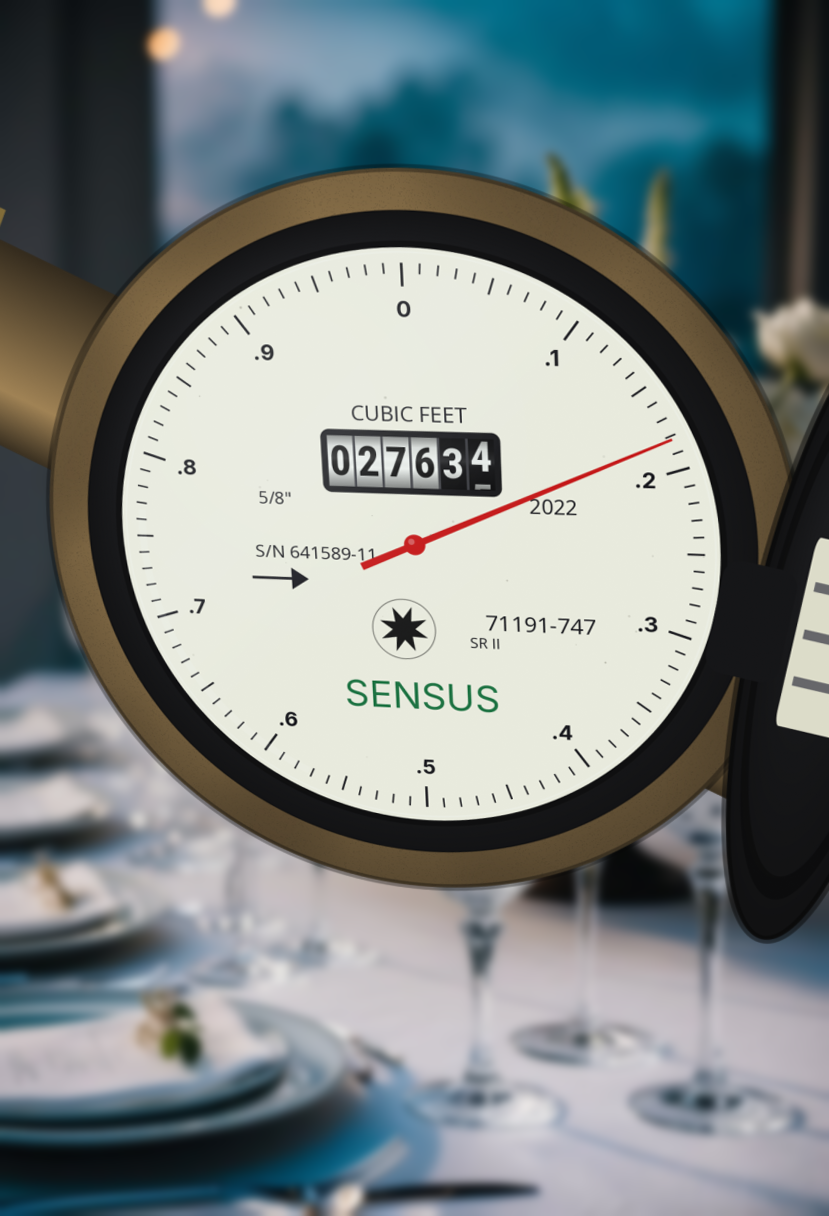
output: value=27634.18 unit=ft³
